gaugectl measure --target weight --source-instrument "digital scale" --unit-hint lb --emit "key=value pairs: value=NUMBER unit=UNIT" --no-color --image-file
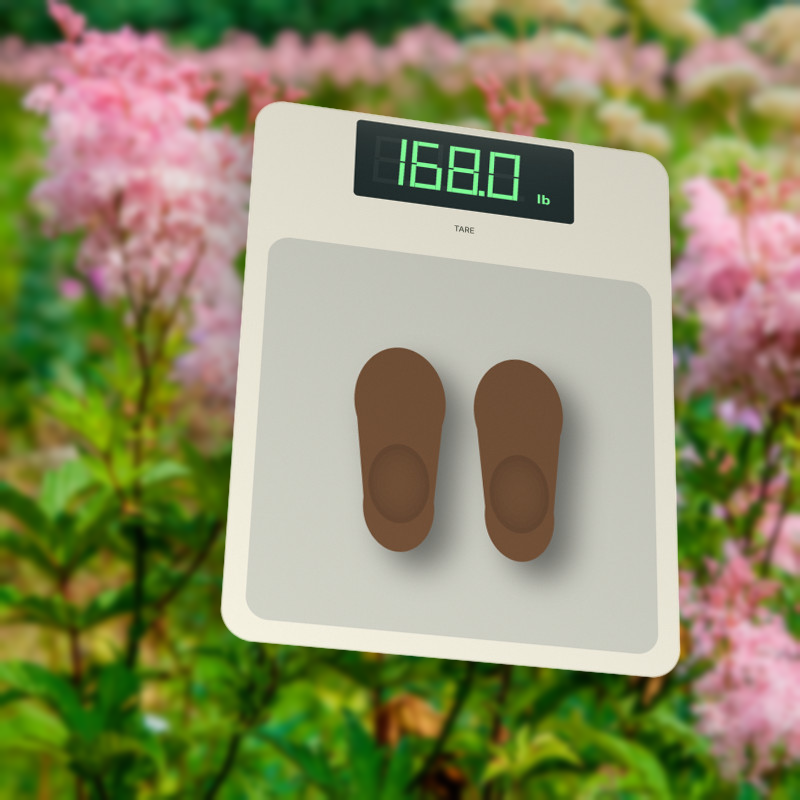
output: value=168.0 unit=lb
